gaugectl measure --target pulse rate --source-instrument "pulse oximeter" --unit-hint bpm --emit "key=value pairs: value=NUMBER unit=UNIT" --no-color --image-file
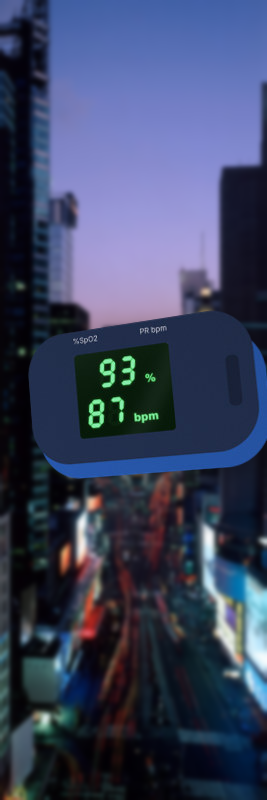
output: value=87 unit=bpm
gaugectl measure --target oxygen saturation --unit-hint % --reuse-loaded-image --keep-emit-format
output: value=93 unit=%
